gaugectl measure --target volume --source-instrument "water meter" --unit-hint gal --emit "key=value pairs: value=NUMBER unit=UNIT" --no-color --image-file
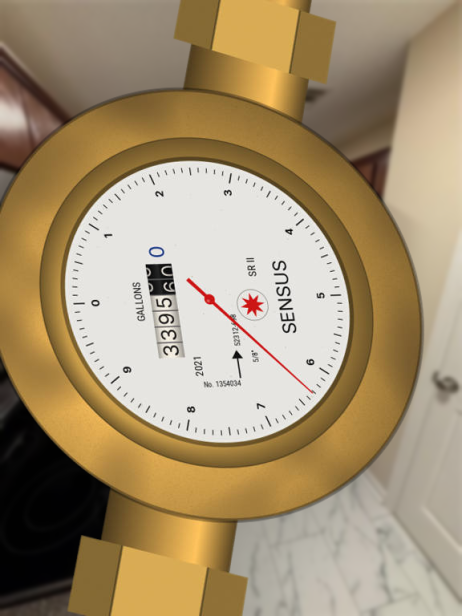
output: value=3395596.3 unit=gal
